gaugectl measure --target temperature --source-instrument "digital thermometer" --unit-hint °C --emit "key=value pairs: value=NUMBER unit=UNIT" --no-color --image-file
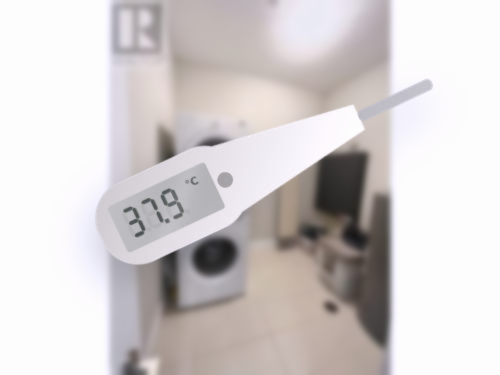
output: value=37.9 unit=°C
